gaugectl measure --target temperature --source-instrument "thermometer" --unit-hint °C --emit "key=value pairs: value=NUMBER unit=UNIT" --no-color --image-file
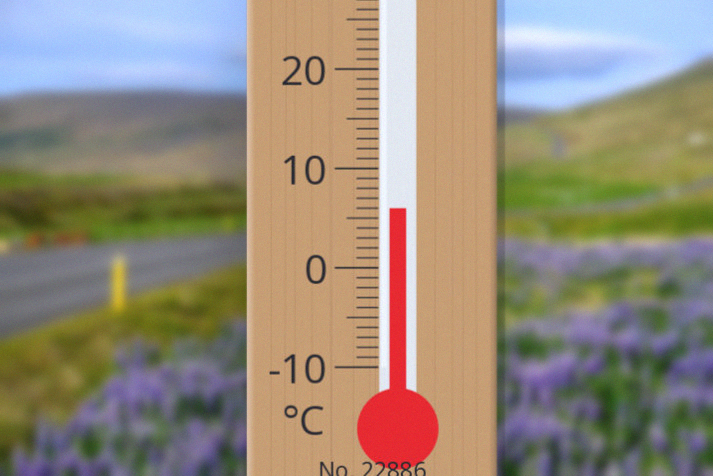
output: value=6 unit=°C
